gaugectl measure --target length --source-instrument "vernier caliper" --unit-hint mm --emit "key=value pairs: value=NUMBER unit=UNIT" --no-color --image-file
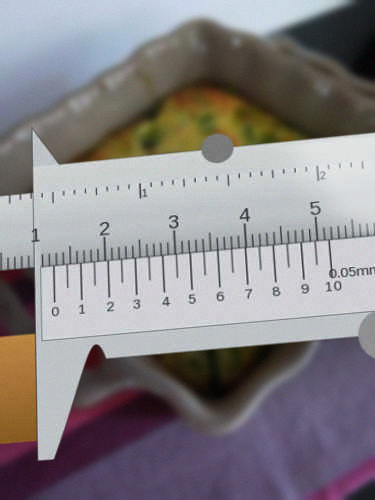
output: value=12.6 unit=mm
